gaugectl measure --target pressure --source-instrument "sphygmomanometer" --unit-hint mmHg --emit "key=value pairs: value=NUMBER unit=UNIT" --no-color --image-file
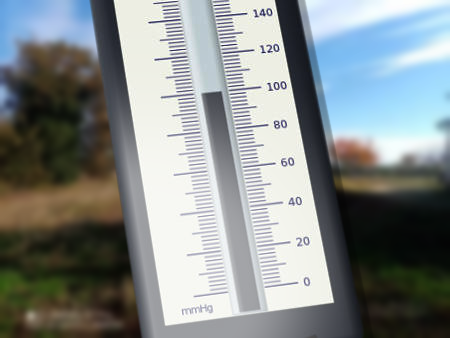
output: value=100 unit=mmHg
